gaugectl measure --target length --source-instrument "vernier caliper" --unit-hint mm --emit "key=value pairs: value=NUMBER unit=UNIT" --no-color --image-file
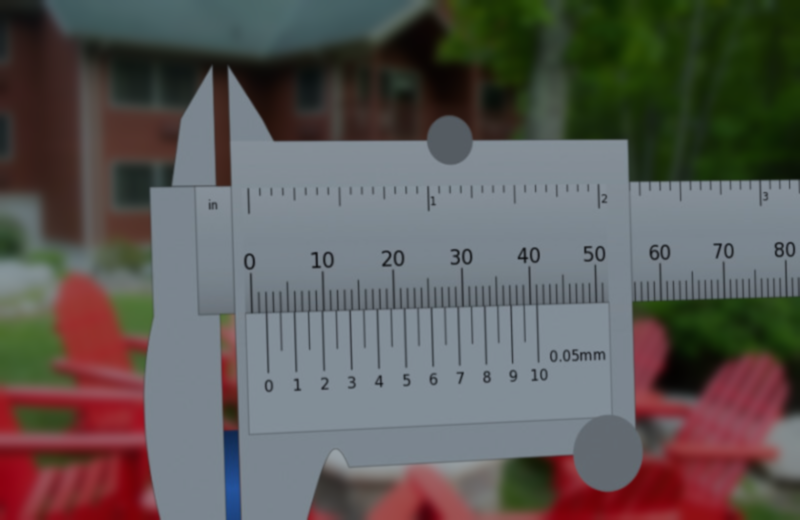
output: value=2.0 unit=mm
